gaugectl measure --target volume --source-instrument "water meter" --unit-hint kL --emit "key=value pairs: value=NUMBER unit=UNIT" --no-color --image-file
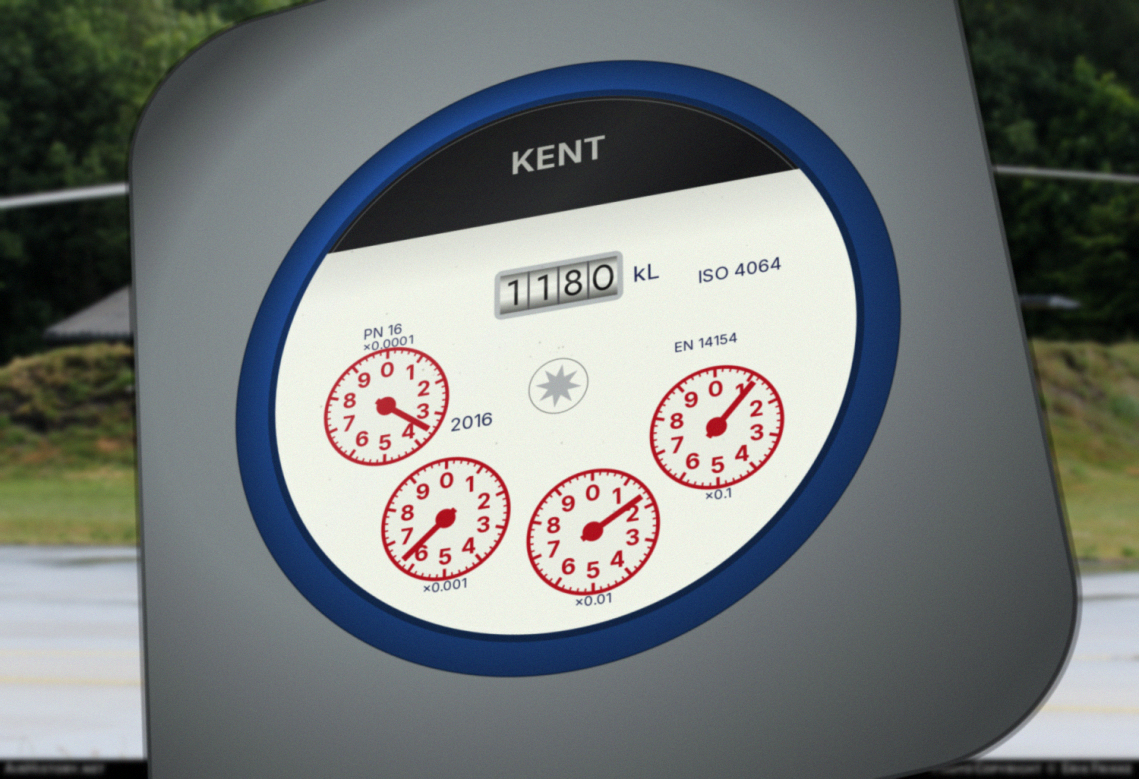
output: value=1180.1163 unit=kL
